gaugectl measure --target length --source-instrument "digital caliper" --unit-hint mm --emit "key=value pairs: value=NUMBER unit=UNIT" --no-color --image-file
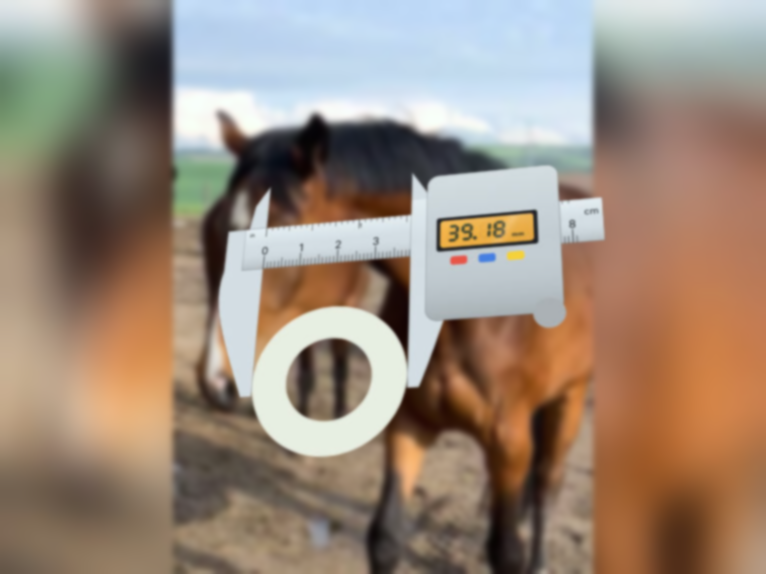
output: value=39.18 unit=mm
